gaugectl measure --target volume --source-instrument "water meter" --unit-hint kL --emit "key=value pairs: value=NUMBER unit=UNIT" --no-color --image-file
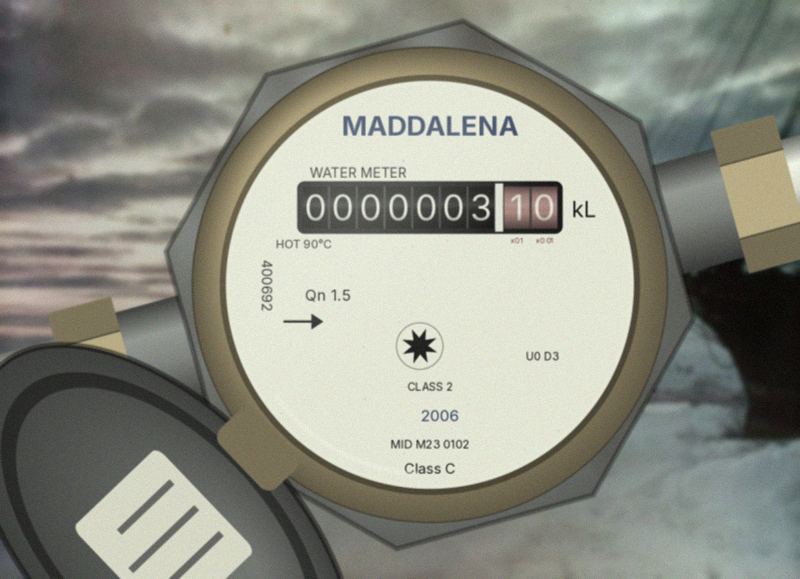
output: value=3.10 unit=kL
